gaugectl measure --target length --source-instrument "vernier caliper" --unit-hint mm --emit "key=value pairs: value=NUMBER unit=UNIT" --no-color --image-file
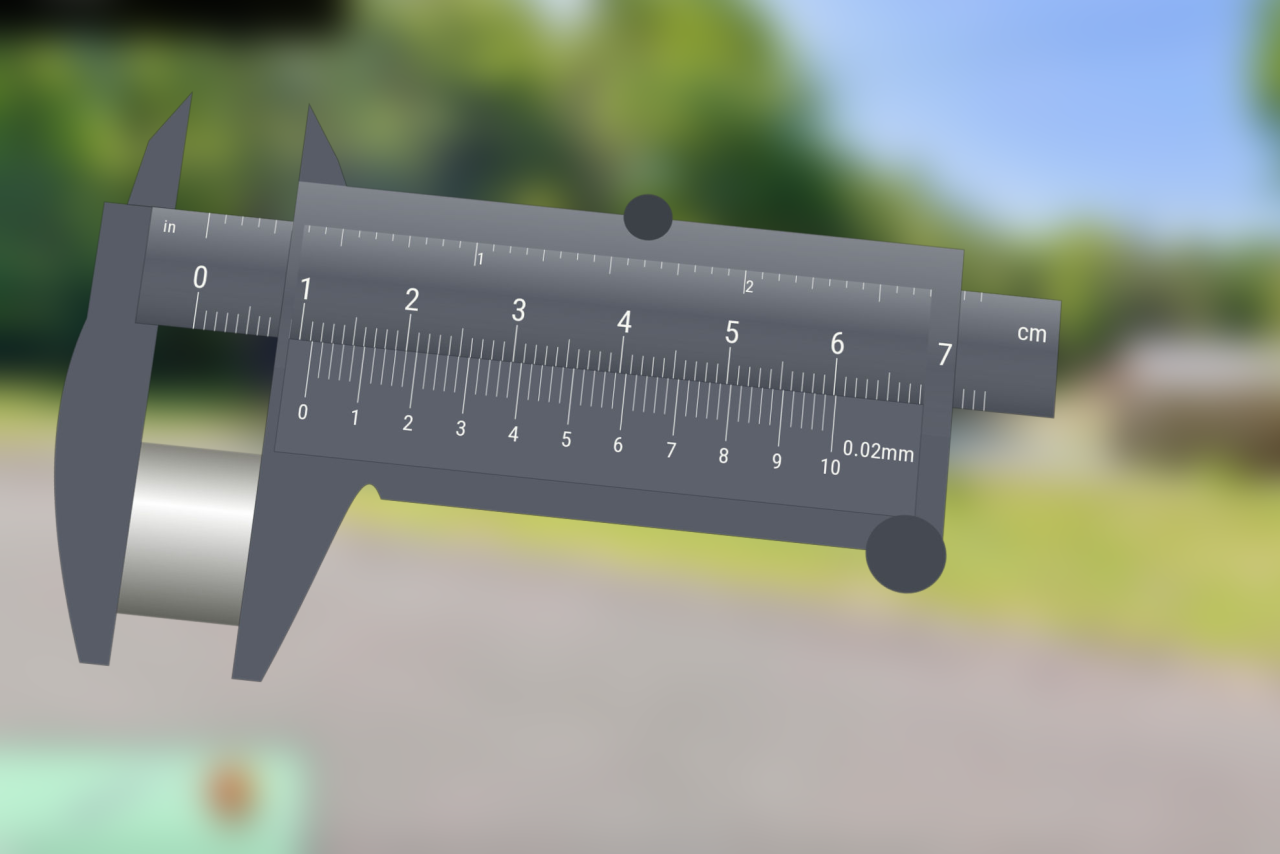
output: value=11.2 unit=mm
